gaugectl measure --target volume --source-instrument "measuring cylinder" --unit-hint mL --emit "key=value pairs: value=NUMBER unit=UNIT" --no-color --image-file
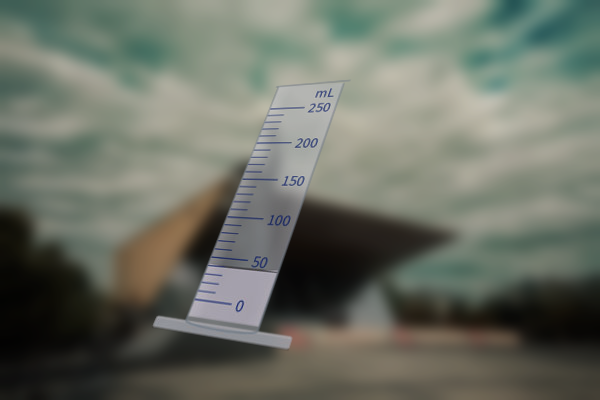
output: value=40 unit=mL
